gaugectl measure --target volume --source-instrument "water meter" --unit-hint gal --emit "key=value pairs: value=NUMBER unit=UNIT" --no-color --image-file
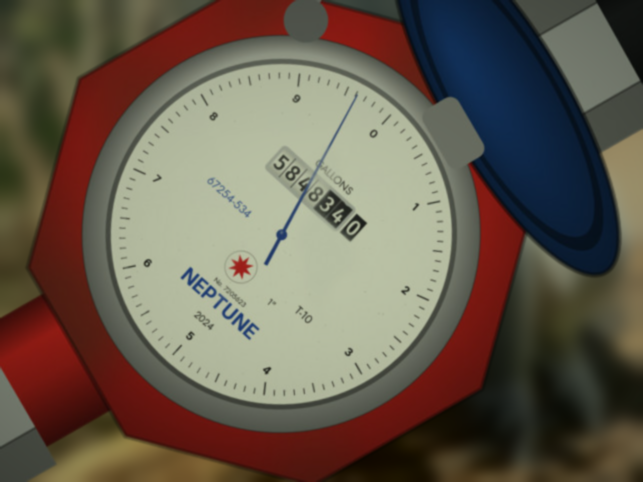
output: value=5848339.6 unit=gal
